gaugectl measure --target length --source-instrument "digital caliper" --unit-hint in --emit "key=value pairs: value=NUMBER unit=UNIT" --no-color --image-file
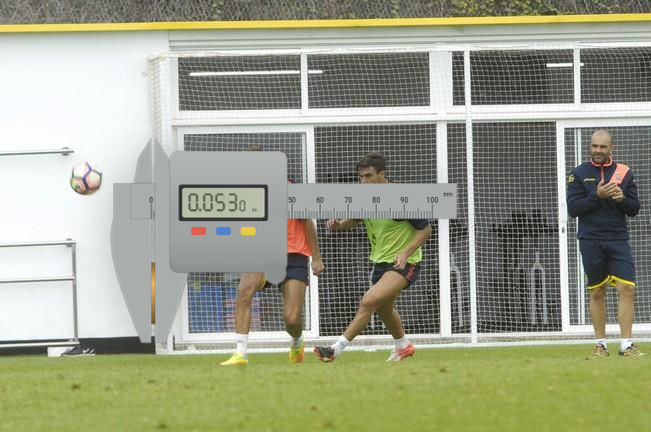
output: value=0.0530 unit=in
